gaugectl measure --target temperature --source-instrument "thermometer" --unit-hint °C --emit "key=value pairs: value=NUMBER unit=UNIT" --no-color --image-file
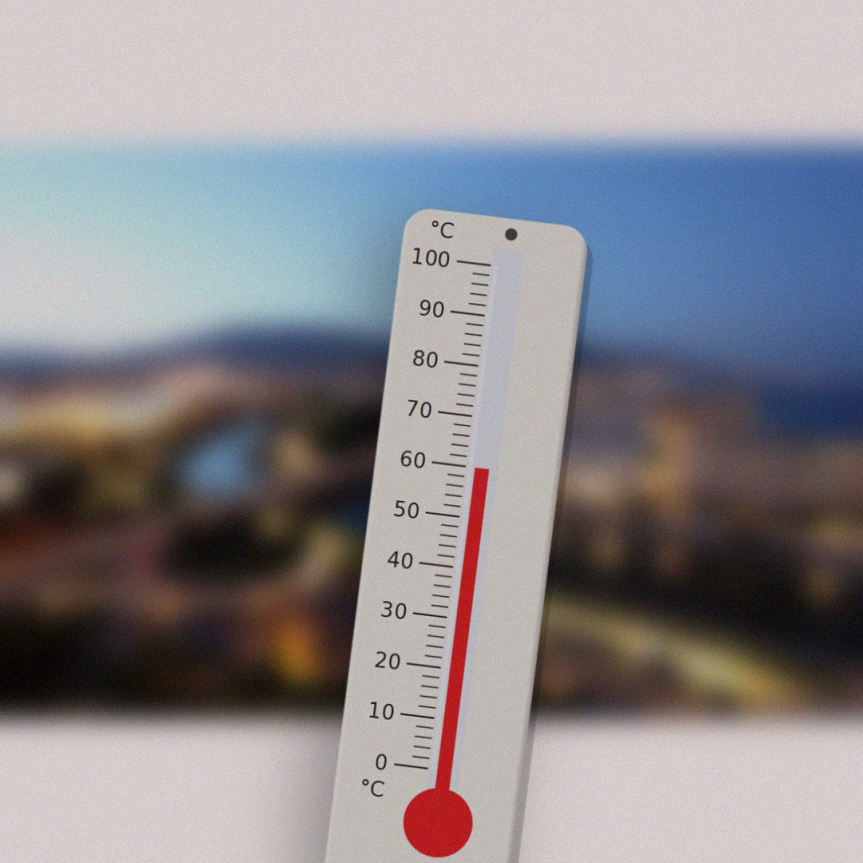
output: value=60 unit=°C
